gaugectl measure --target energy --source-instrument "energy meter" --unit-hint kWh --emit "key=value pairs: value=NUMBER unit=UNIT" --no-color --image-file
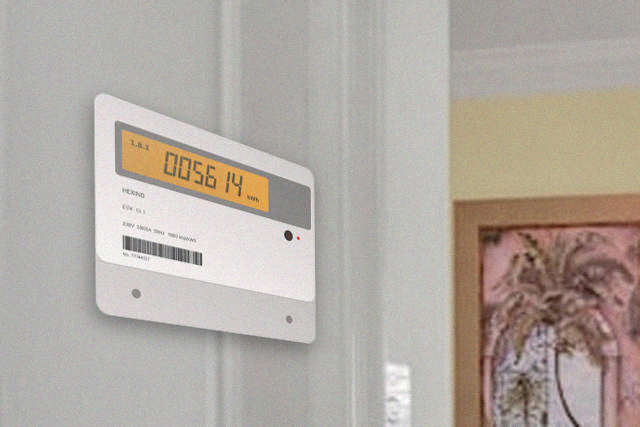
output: value=5614 unit=kWh
